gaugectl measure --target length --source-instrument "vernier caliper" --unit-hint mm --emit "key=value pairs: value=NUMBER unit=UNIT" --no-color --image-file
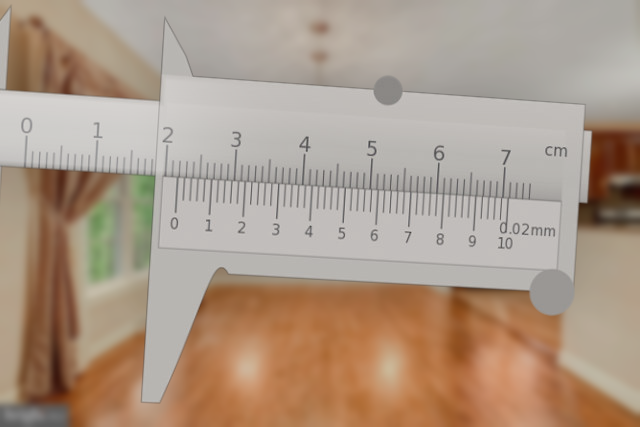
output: value=21.8 unit=mm
